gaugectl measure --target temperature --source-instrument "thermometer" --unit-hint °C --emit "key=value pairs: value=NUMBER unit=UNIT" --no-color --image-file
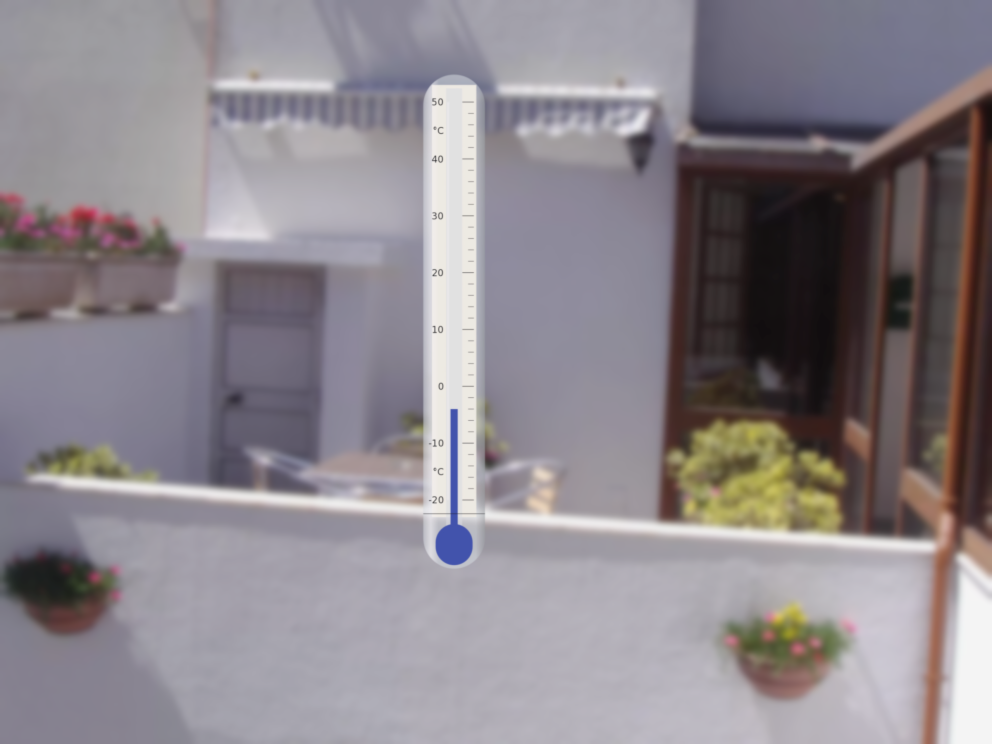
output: value=-4 unit=°C
